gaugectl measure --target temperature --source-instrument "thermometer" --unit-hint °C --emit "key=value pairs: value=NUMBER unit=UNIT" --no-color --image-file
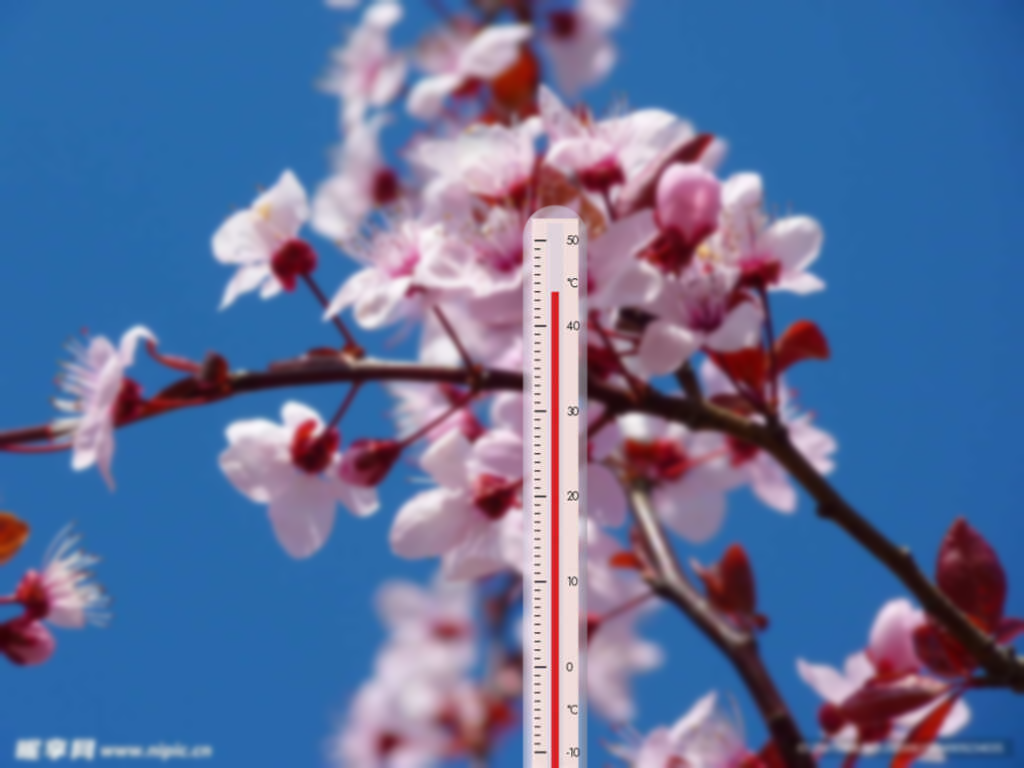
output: value=44 unit=°C
